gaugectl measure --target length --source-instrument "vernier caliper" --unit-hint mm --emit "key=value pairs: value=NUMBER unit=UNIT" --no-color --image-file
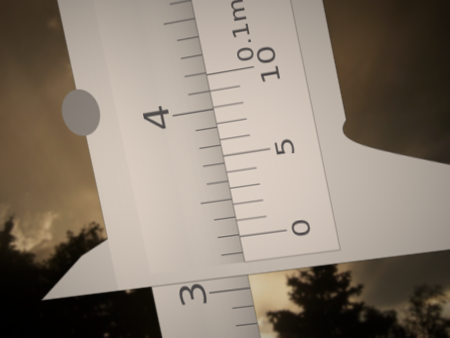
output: value=32.9 unit=mm
